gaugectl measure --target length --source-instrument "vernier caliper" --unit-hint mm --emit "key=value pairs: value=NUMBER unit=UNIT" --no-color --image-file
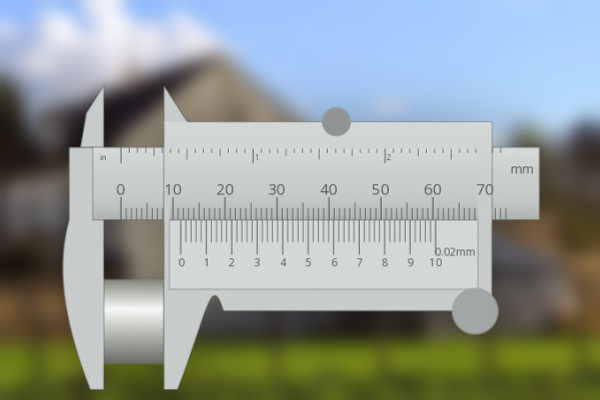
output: value=11.5 unit=mm
